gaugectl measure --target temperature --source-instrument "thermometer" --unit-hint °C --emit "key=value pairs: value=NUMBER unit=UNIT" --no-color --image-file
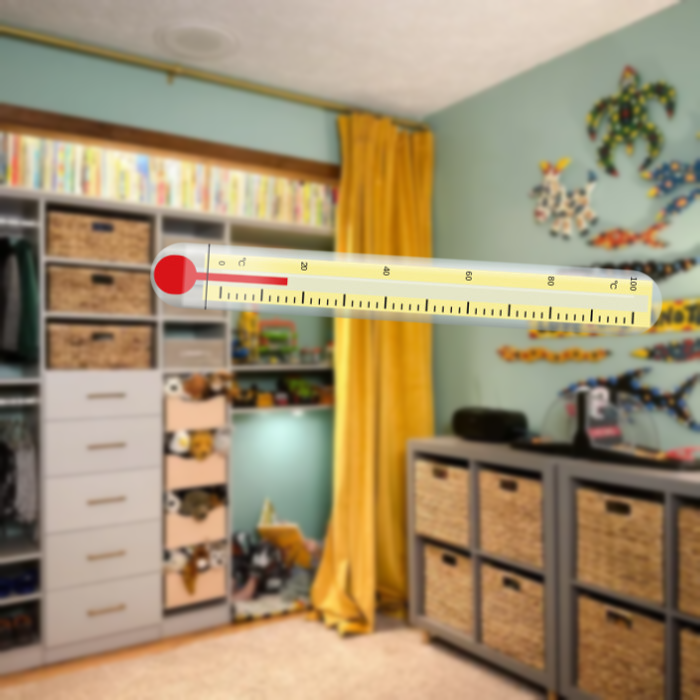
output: value=16 unit=°C
